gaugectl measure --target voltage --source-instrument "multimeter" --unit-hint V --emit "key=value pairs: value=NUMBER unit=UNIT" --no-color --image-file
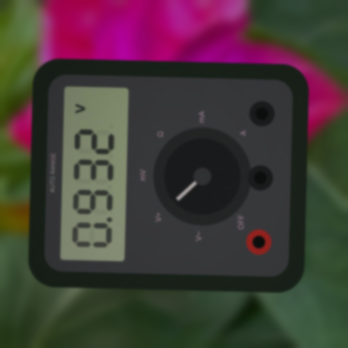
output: value=0.932 unit=V
